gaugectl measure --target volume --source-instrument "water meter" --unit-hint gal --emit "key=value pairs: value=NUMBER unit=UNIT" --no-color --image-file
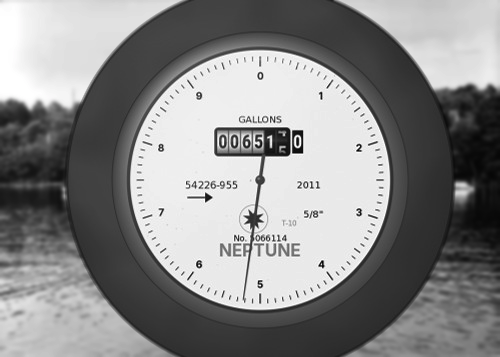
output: value=65145.2 unit=gal
